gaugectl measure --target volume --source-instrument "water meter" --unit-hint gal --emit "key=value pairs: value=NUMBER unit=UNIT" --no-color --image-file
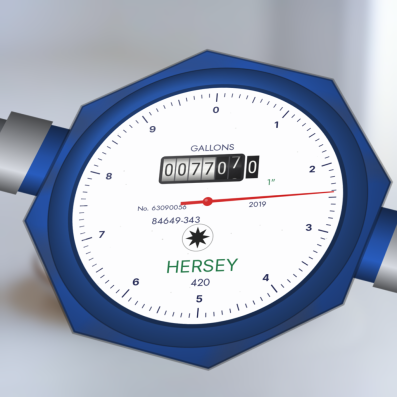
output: value=77072.4 unit=gal
